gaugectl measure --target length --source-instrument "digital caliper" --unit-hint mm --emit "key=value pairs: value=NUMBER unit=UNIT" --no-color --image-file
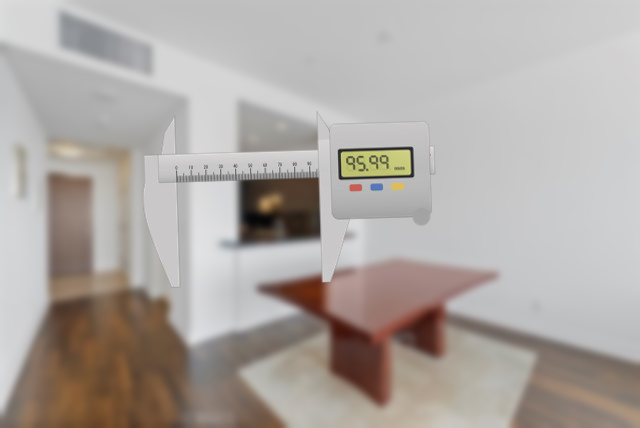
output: value=95.99 unit=mm
